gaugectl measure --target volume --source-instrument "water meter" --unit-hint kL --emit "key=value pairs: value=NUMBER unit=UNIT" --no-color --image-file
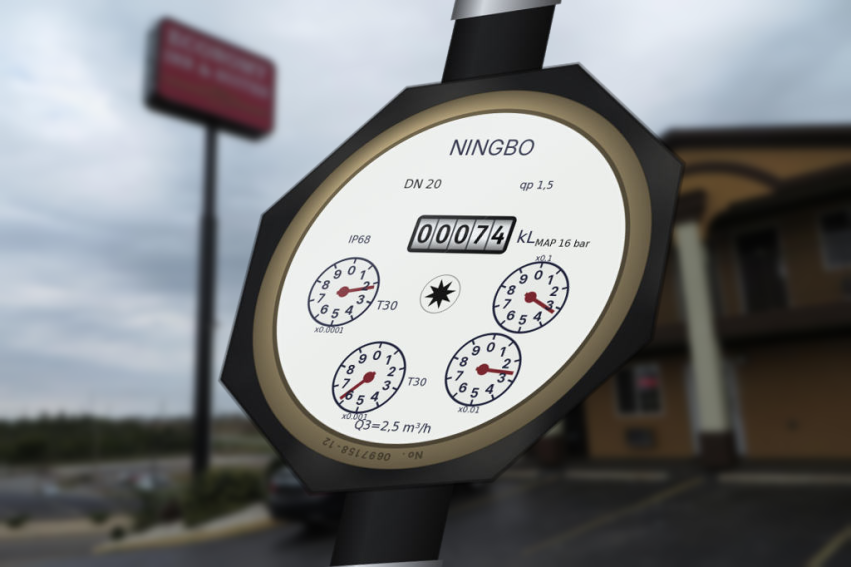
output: value=74.3262 unit=kL
